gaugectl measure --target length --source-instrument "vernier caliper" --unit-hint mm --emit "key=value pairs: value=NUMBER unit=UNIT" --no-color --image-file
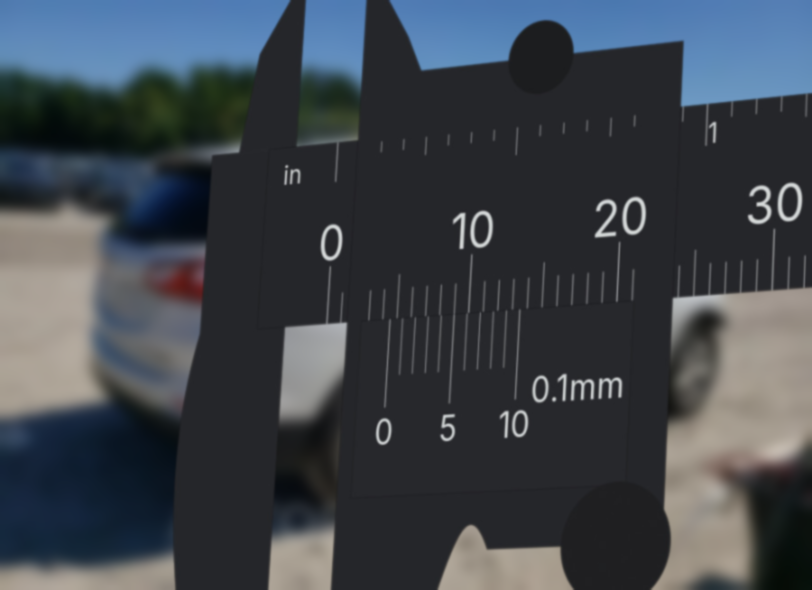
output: value=4.5 unit=mm
